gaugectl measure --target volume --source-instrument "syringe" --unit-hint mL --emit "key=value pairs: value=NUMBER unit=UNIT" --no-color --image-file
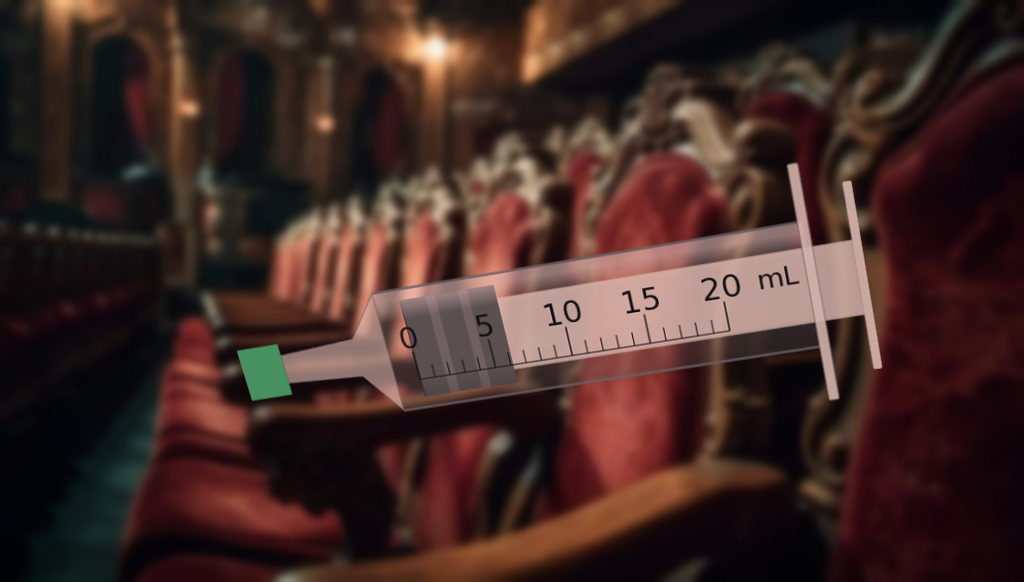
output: value=0 unit=mL
